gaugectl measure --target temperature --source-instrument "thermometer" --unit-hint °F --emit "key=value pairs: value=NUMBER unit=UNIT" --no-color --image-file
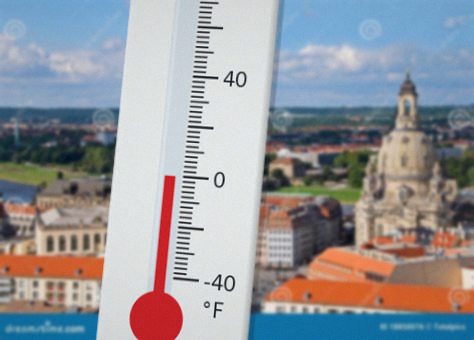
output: value=0 unit=°F
